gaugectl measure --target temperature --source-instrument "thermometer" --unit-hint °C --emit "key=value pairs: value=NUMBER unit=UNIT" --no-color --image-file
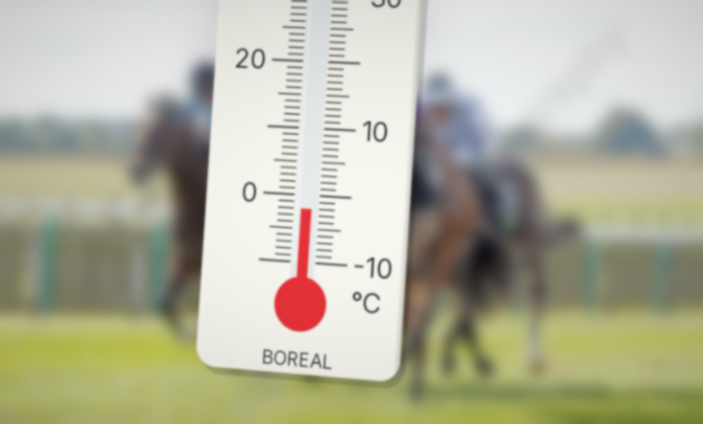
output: value=-2 unit=°C
